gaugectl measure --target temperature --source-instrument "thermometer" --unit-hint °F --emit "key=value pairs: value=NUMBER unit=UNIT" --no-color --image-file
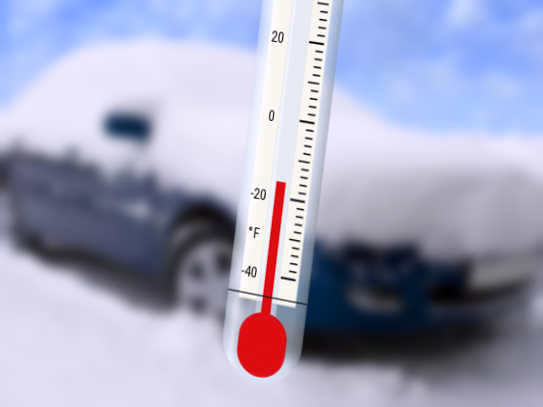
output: value=-16 unit=°F
